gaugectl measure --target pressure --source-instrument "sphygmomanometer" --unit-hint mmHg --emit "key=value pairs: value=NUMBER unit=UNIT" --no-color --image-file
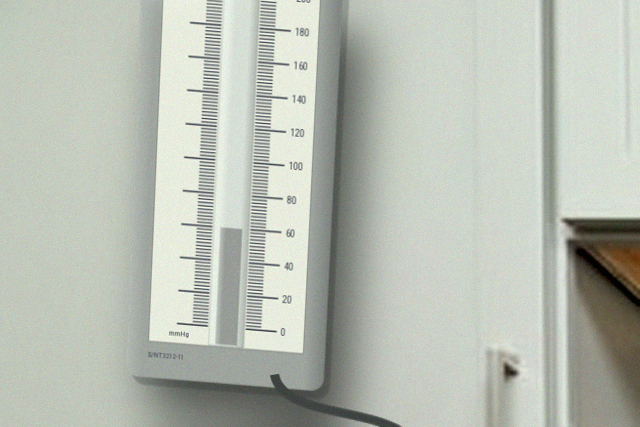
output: value=60 unit=mmHg
